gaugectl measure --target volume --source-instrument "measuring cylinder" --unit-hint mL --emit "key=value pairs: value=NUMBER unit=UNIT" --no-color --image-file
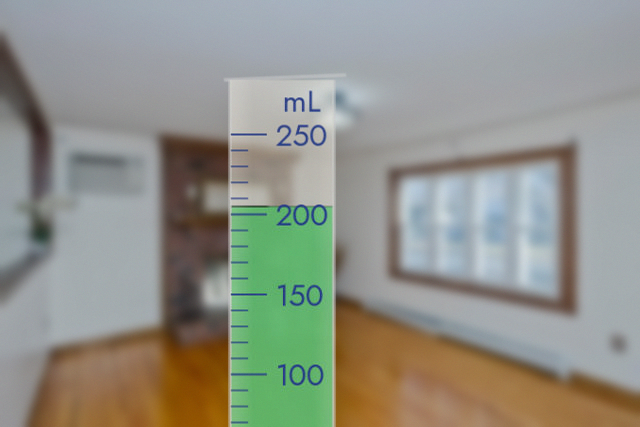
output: value=205 unit=mL
